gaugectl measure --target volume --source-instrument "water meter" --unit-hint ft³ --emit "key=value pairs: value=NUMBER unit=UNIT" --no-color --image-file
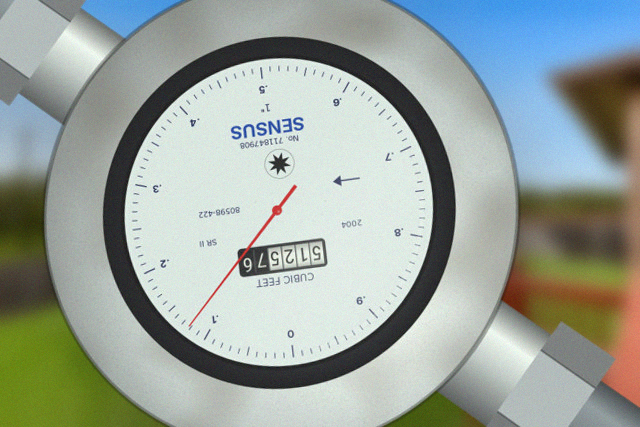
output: value=512576.12 unit=ft³
